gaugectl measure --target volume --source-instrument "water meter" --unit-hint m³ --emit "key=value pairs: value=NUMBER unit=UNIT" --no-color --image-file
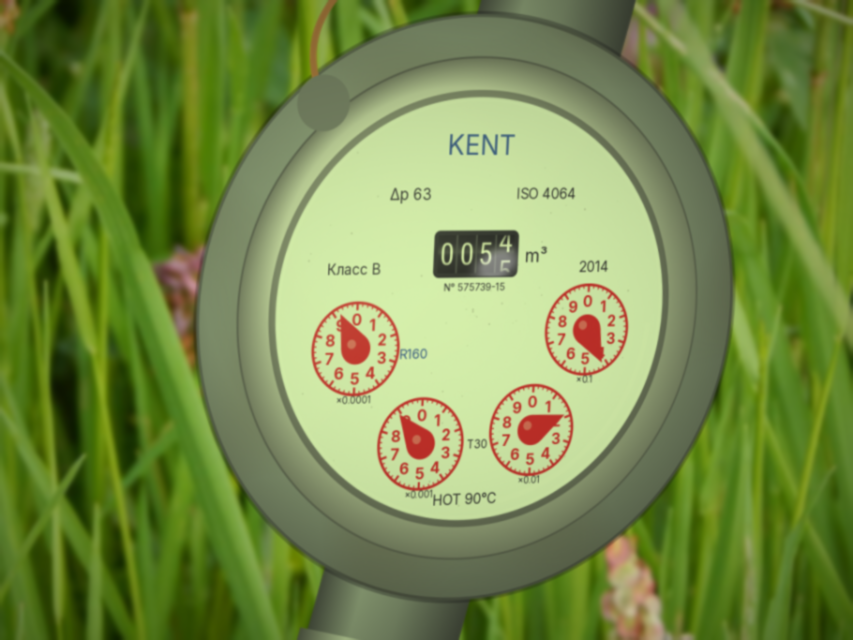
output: value=54.4189 unit=m³
